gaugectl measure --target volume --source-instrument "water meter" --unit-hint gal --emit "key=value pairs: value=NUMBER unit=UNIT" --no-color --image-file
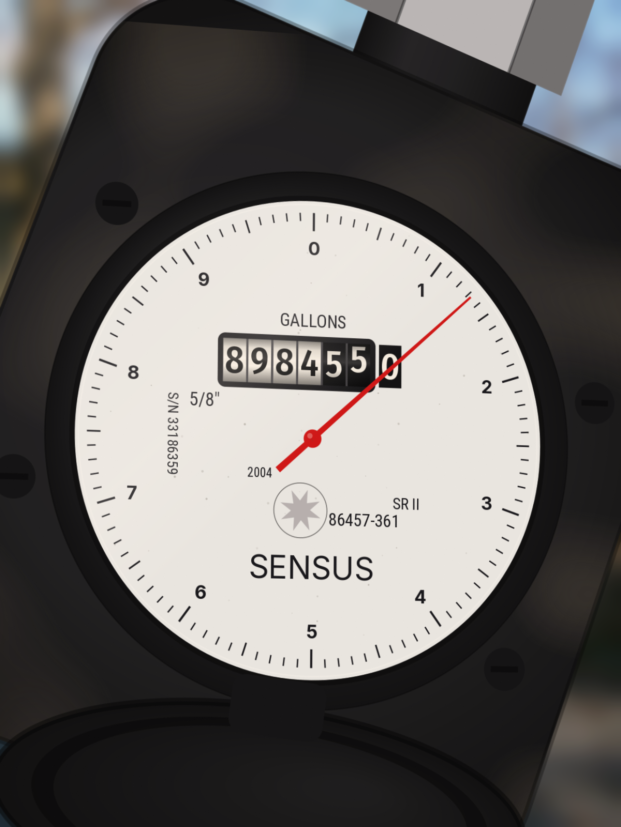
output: value=8984551.3 unit=gal
